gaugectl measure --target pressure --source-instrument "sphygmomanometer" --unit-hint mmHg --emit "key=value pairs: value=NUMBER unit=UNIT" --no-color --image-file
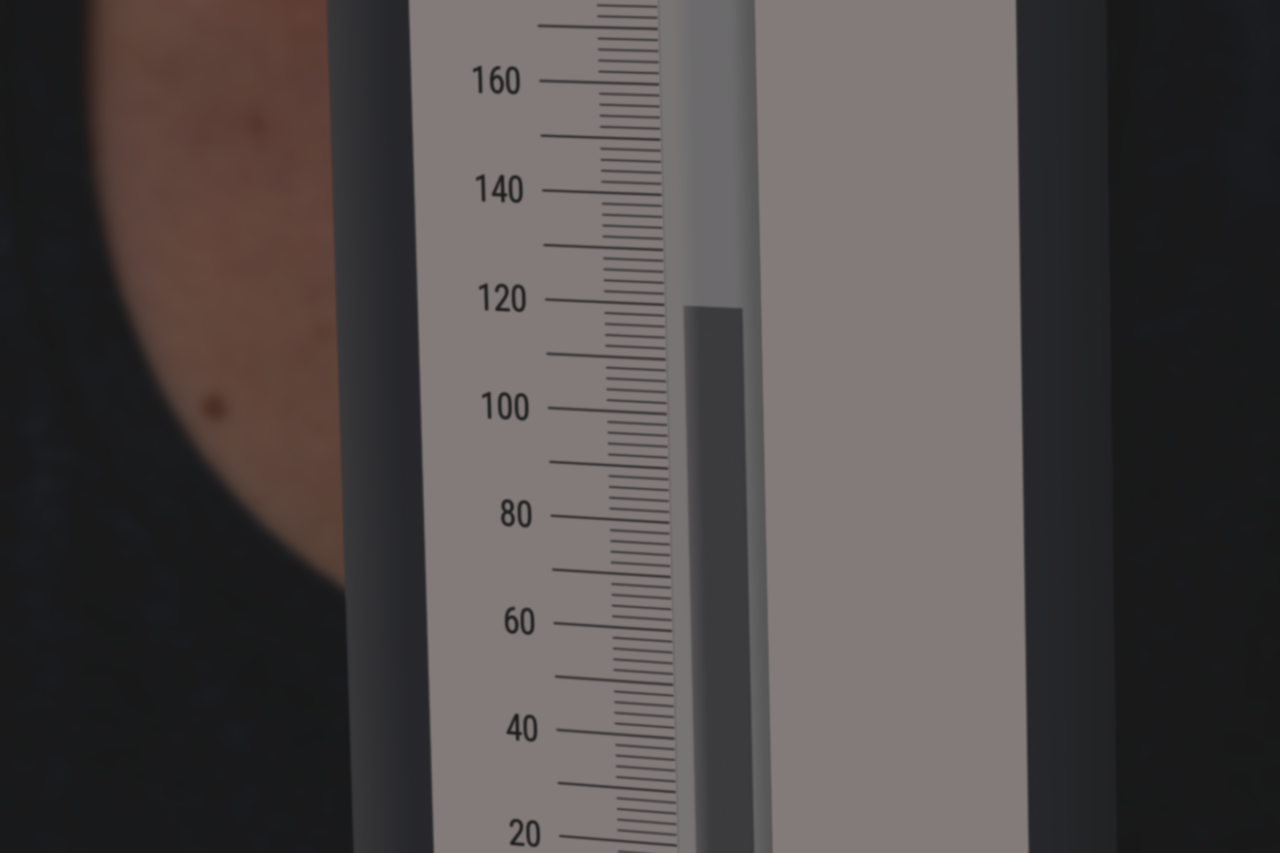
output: value=120 unit=mmHg
